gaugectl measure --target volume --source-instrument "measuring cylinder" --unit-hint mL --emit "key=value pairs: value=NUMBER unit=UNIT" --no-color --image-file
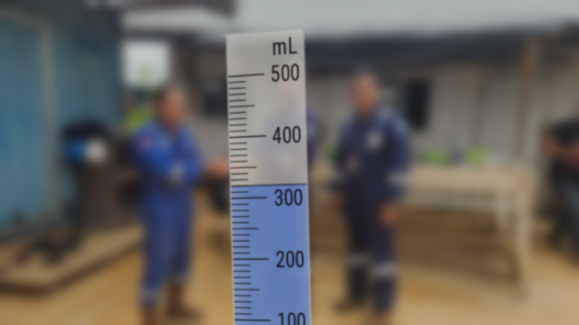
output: value=320 unit=mL
